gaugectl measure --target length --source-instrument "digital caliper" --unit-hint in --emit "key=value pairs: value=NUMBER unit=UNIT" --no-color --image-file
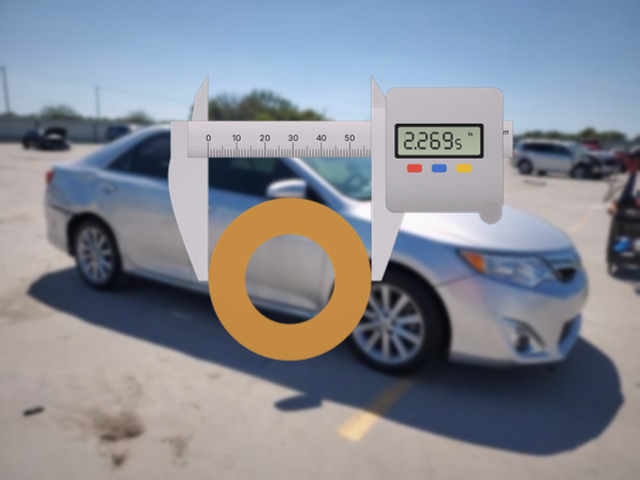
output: value=2.2695 unit=in
